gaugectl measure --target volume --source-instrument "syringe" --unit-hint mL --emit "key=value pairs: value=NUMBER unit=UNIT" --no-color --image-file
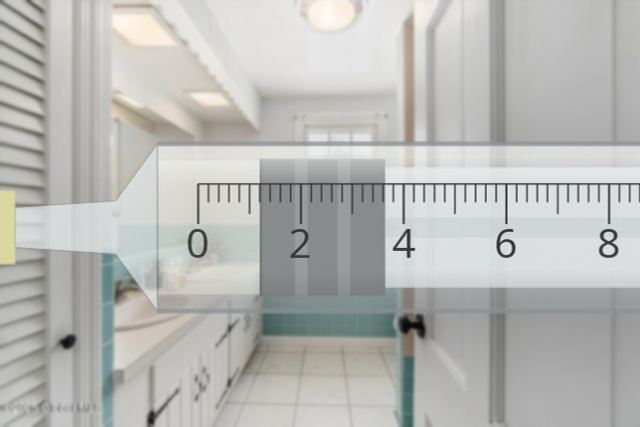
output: value=1.2 unit=mL
